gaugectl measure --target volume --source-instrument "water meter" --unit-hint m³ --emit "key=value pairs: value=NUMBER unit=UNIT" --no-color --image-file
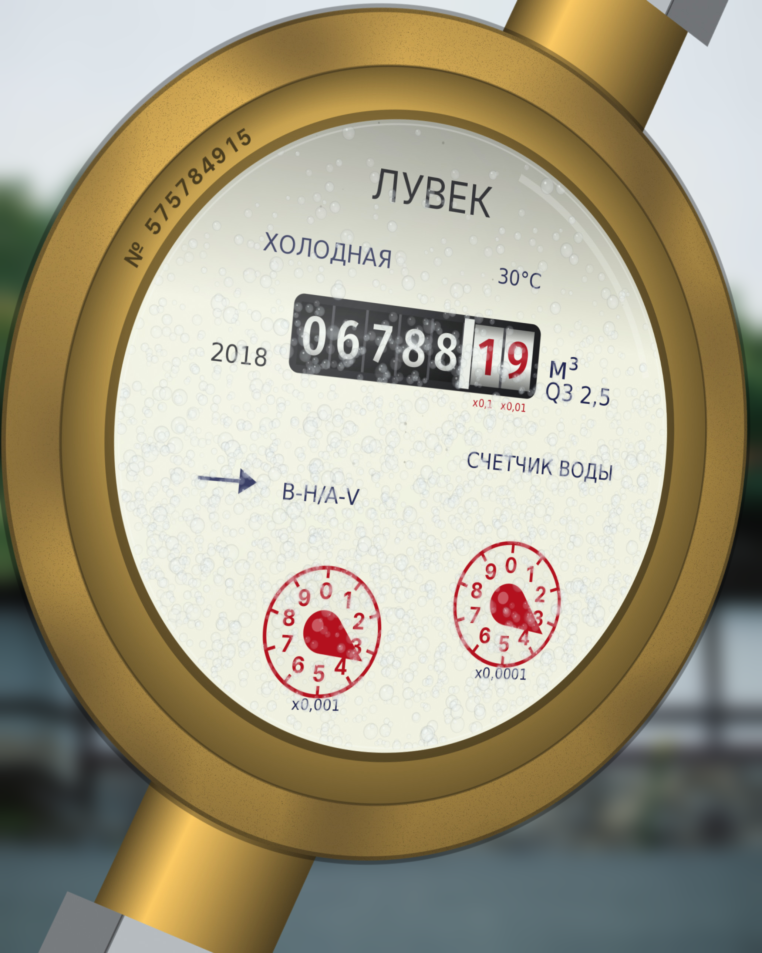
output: value=6788.1933 unit=m³
